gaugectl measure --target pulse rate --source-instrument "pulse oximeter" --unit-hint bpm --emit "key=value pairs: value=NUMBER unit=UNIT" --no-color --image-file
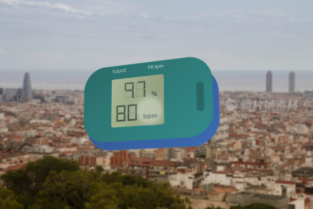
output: value=80 unit=bpm
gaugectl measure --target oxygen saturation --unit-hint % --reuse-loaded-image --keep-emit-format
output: value=97 unit=%
